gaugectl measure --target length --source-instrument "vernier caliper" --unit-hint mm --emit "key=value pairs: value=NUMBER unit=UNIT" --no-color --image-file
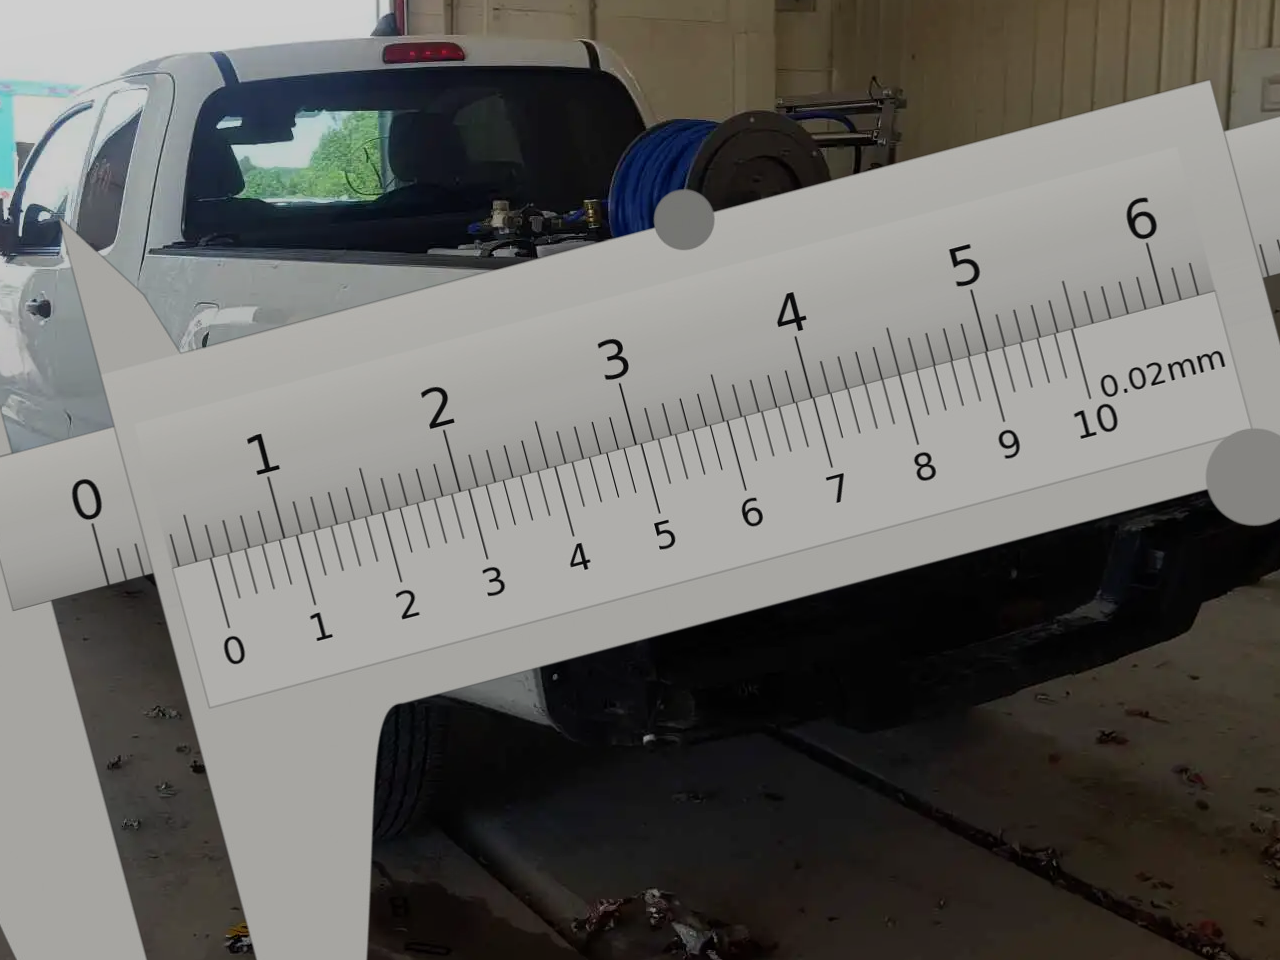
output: value=5.8 unit=mm
